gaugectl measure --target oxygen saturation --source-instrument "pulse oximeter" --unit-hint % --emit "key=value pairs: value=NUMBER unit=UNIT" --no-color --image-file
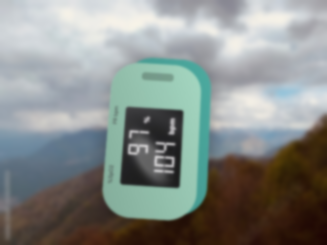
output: value=97 unit=%
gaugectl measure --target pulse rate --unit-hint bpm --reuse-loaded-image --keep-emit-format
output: value=104 unit=bpm
